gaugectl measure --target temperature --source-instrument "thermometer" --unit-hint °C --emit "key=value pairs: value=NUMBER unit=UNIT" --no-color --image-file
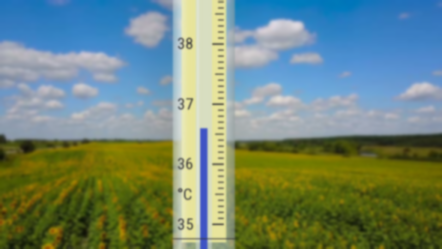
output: value=36.6 unit=°C
